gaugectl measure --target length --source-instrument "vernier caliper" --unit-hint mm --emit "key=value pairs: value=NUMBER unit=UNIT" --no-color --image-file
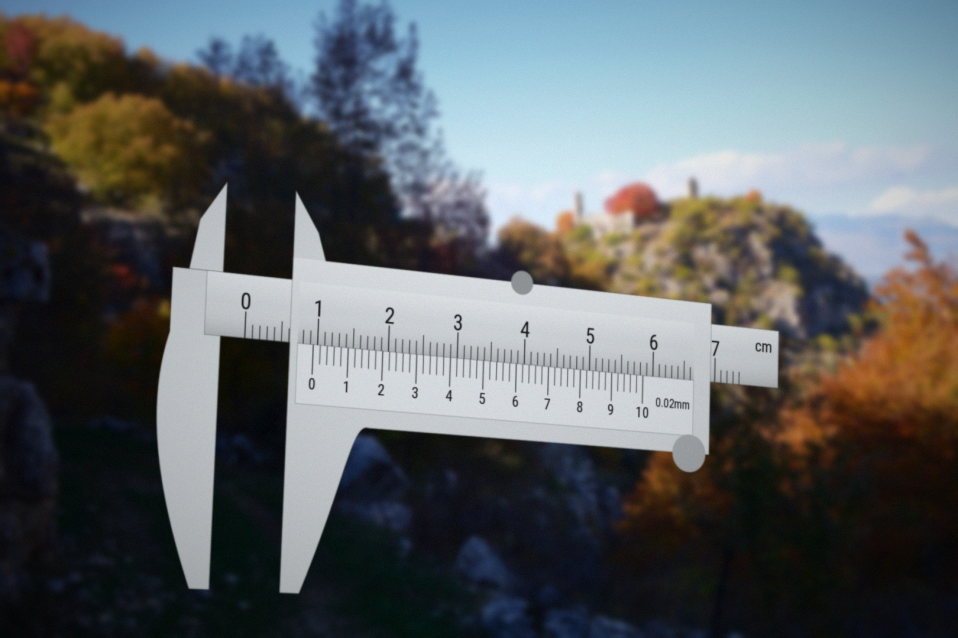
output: value=9.4 unit=mm
